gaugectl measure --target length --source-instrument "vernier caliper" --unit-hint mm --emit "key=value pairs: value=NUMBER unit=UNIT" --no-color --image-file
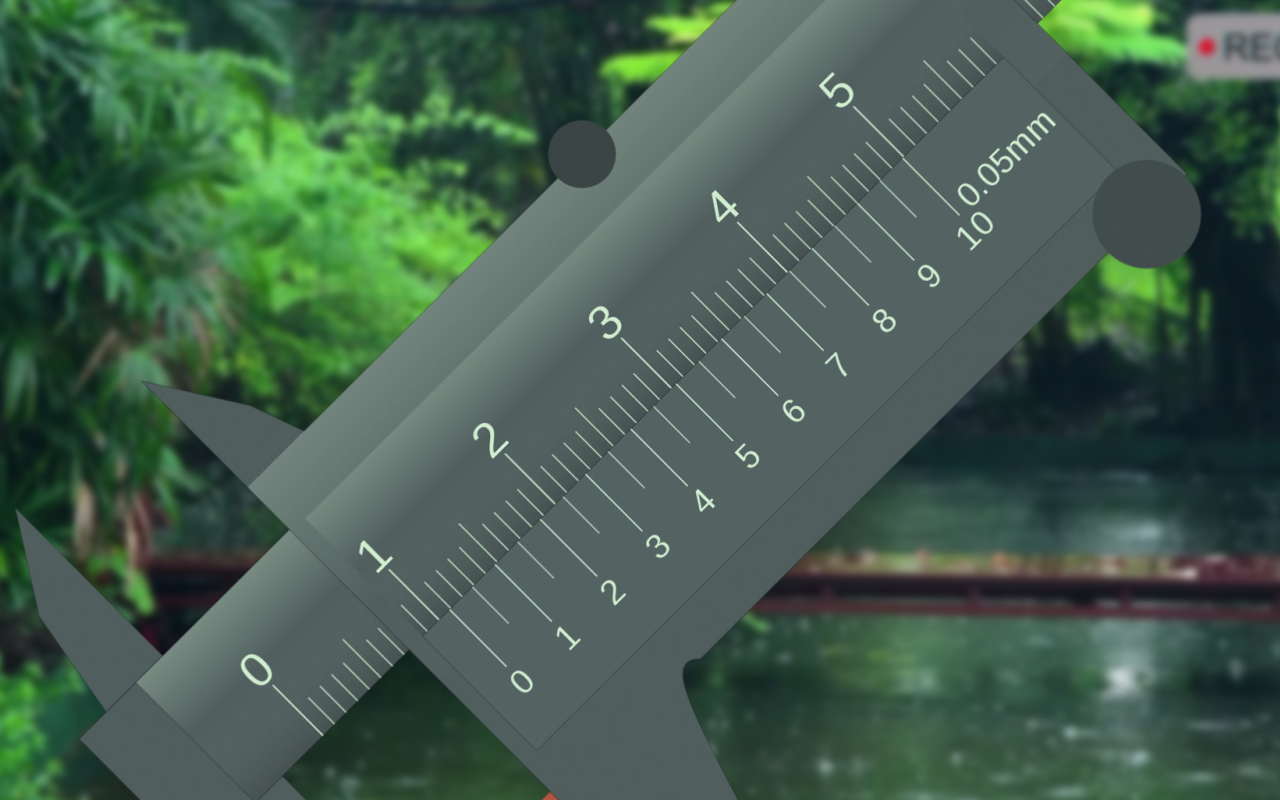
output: value=10.9 unit=mm
